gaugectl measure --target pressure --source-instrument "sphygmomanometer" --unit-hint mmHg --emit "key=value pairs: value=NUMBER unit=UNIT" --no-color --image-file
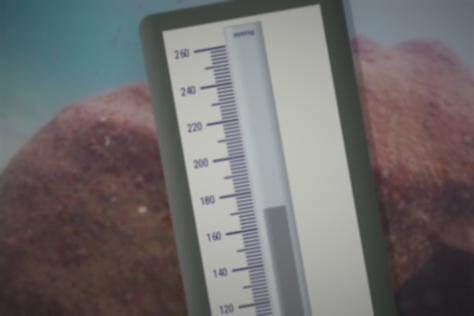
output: value=170 unit=mmHg
